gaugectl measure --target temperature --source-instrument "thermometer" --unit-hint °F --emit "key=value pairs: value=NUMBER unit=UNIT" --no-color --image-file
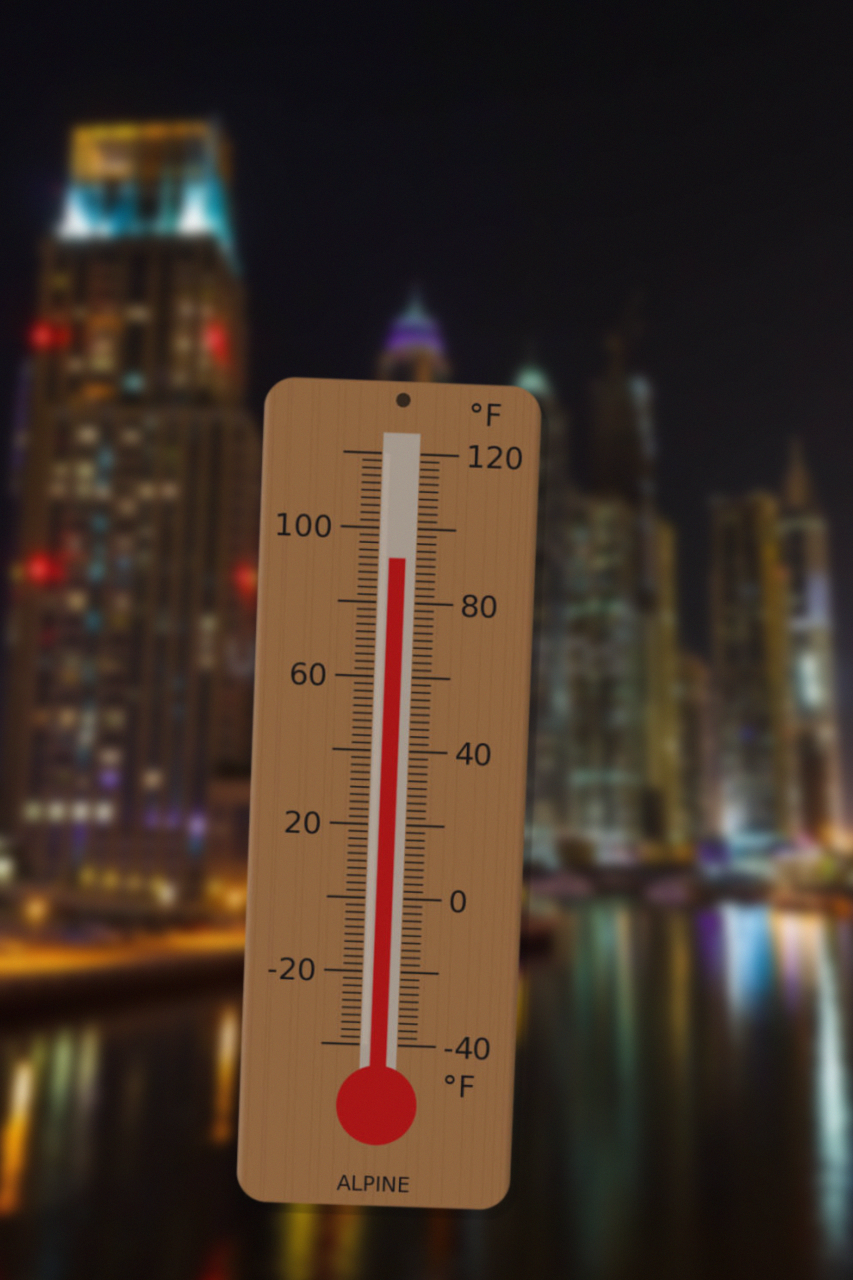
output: value=92 unit=°F
